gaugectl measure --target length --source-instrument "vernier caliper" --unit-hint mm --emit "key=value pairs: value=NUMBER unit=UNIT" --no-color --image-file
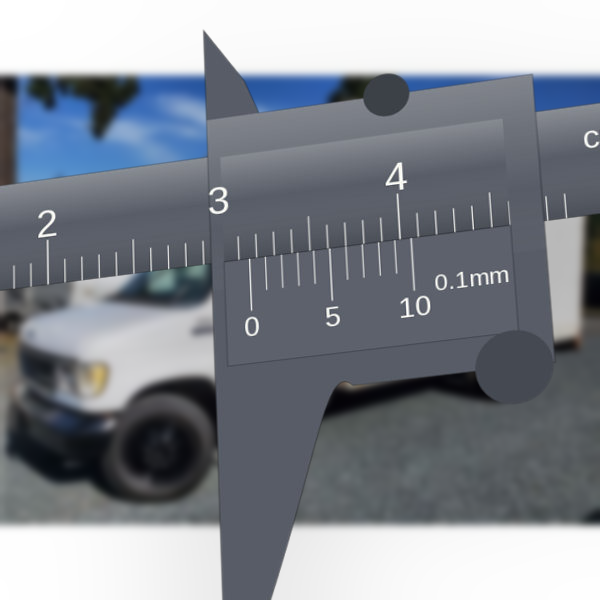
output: value=31.6 unit=mm
